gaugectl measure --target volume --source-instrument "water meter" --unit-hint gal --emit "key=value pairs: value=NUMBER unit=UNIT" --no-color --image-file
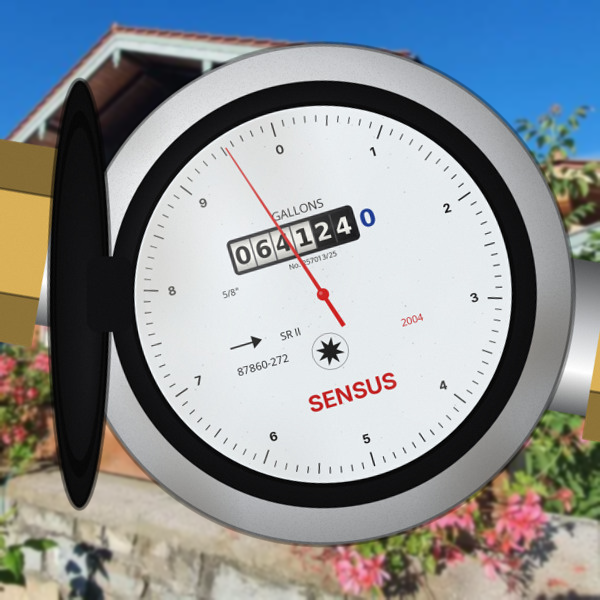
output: value=641239.5 unit=gal
